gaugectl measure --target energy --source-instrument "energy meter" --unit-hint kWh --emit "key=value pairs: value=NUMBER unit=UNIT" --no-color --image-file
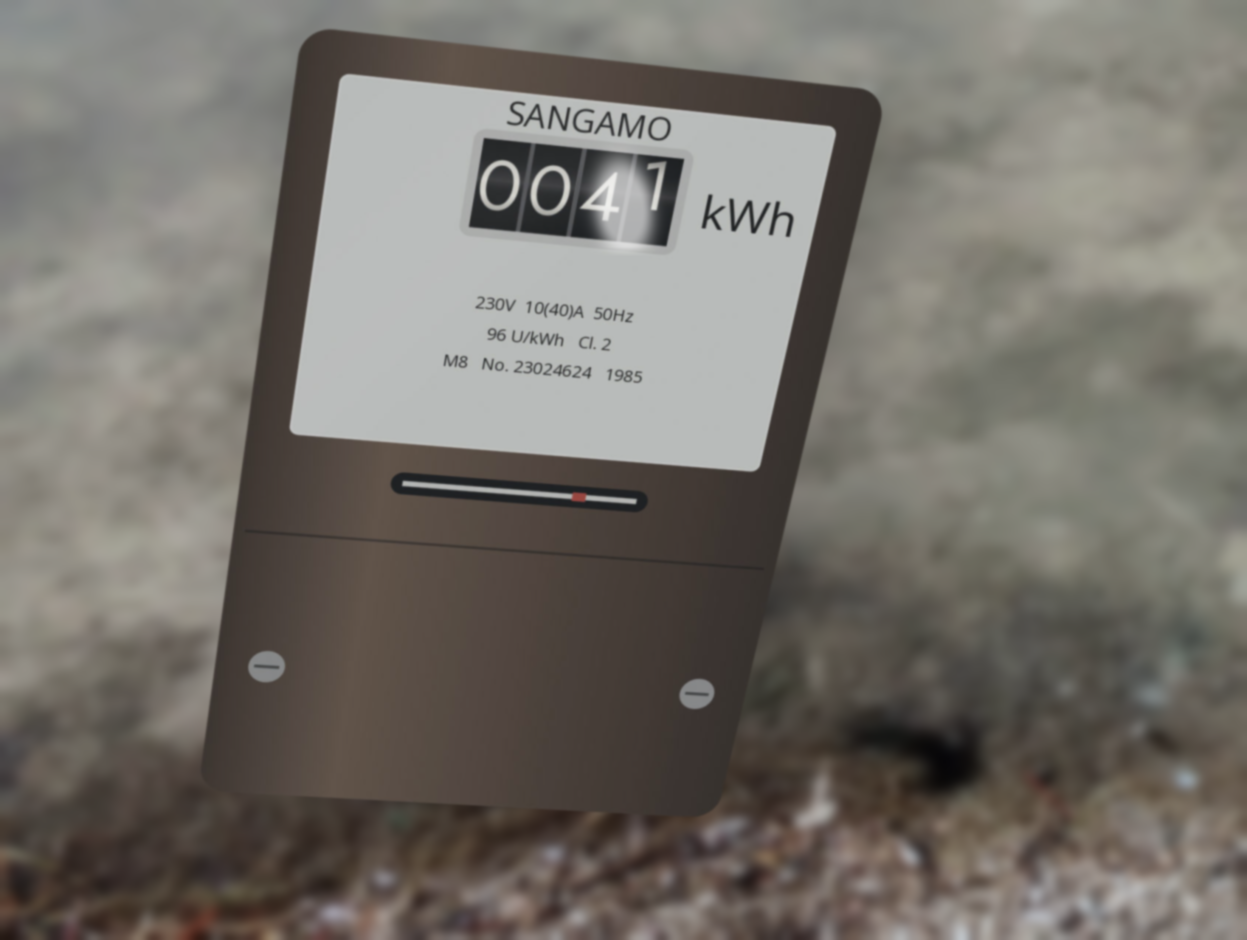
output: value=41 unit=kWh
